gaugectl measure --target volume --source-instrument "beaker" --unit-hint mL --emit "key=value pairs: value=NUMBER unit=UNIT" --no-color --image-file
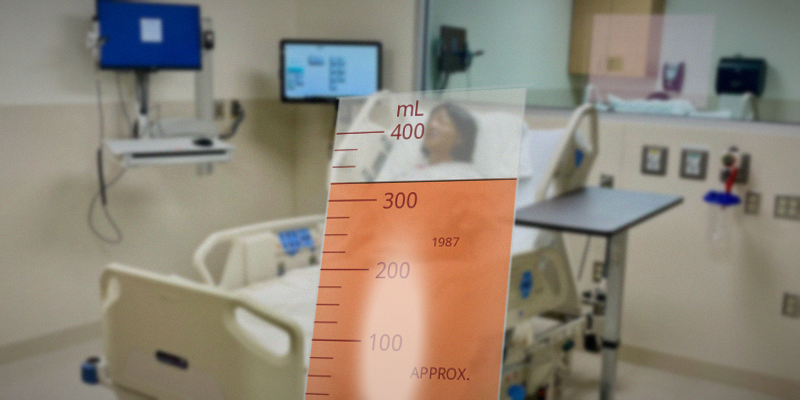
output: value=325 unit=mL
